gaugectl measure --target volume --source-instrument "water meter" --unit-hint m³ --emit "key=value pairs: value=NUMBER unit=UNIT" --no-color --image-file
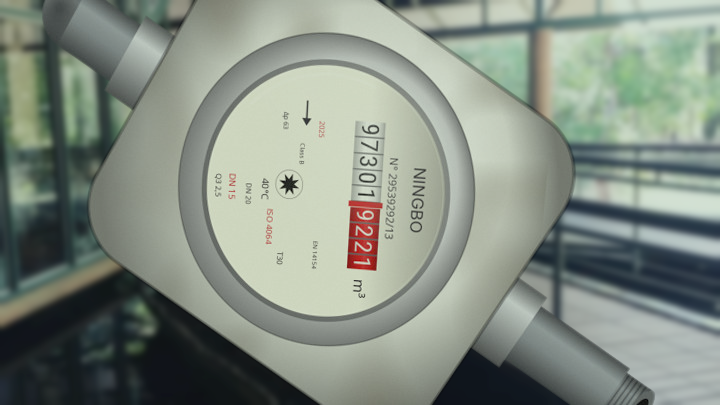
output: value=97301.9221 unit=m³
